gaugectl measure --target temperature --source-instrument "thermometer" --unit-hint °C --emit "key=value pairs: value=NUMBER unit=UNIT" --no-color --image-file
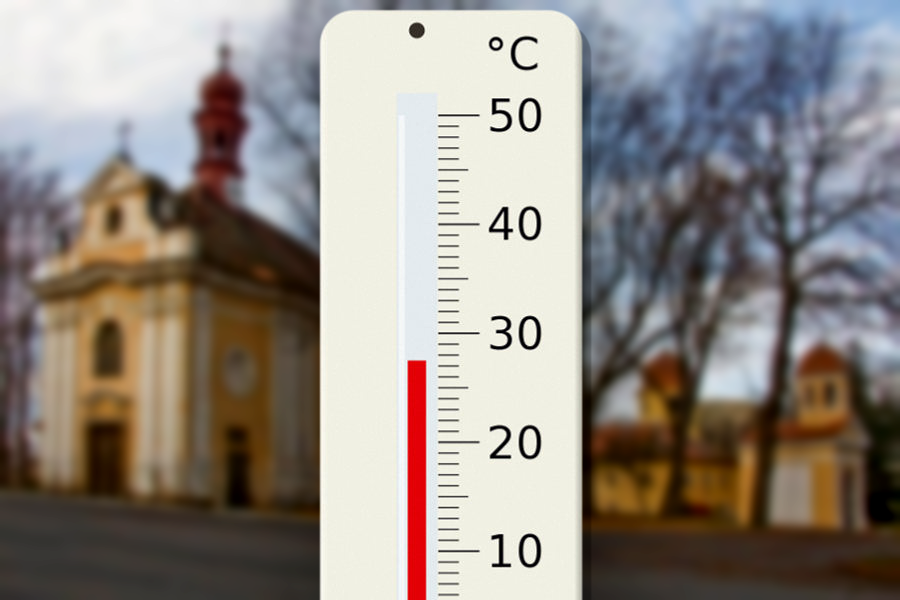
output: value=27.5 unit=°C
